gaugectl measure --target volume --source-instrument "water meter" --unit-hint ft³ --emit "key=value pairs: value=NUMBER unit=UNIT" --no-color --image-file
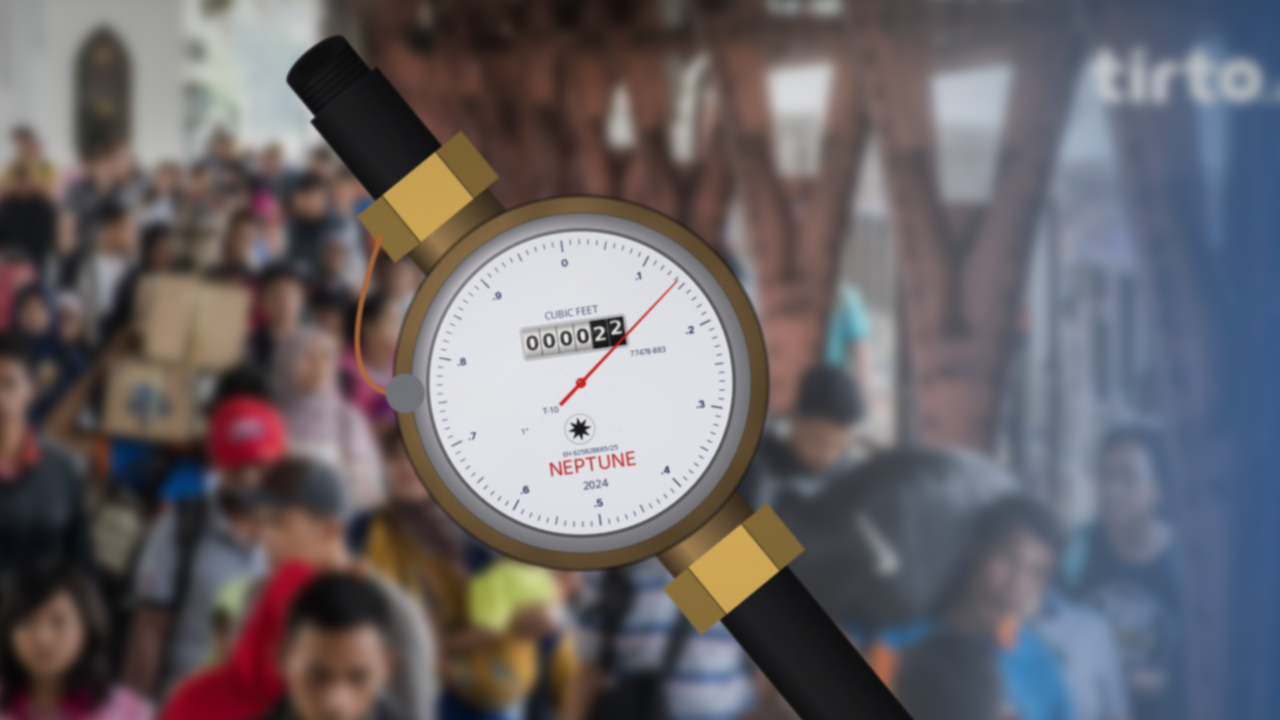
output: value=22.14 unit=ft³
